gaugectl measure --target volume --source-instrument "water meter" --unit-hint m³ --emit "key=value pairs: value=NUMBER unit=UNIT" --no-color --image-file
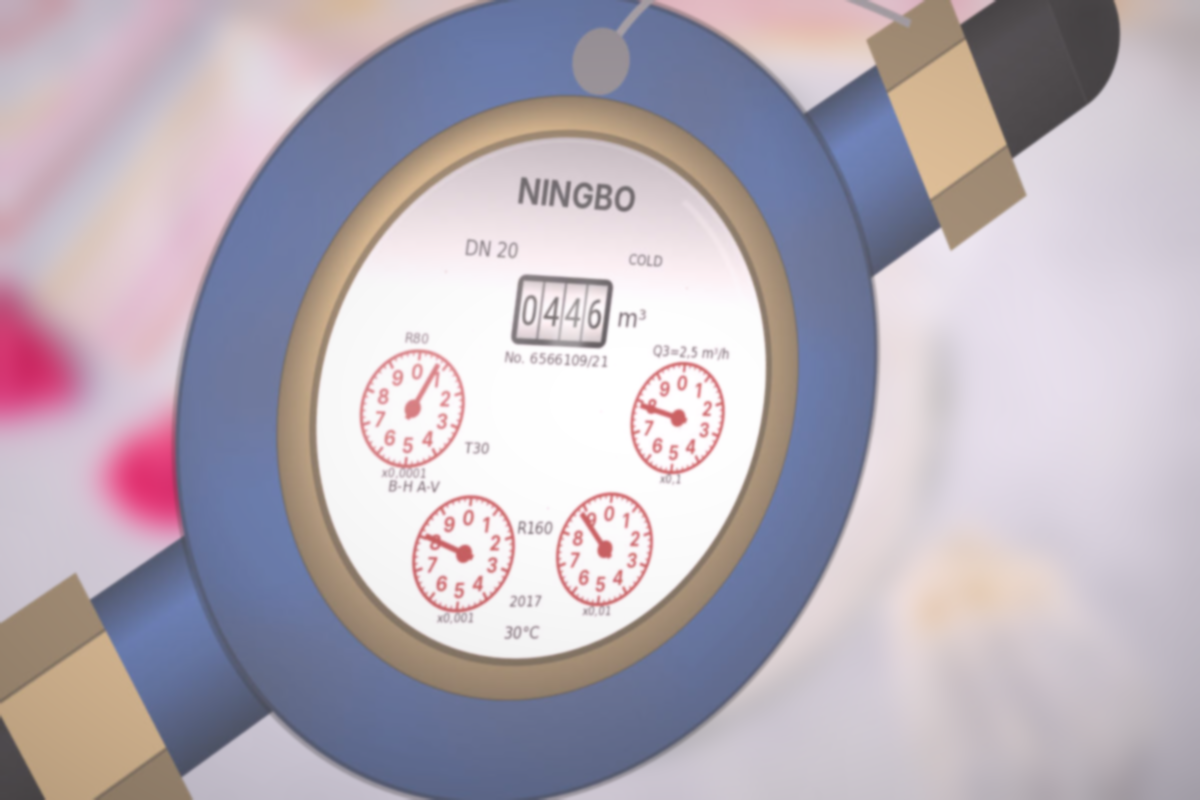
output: value=446.7880 unit=m³
